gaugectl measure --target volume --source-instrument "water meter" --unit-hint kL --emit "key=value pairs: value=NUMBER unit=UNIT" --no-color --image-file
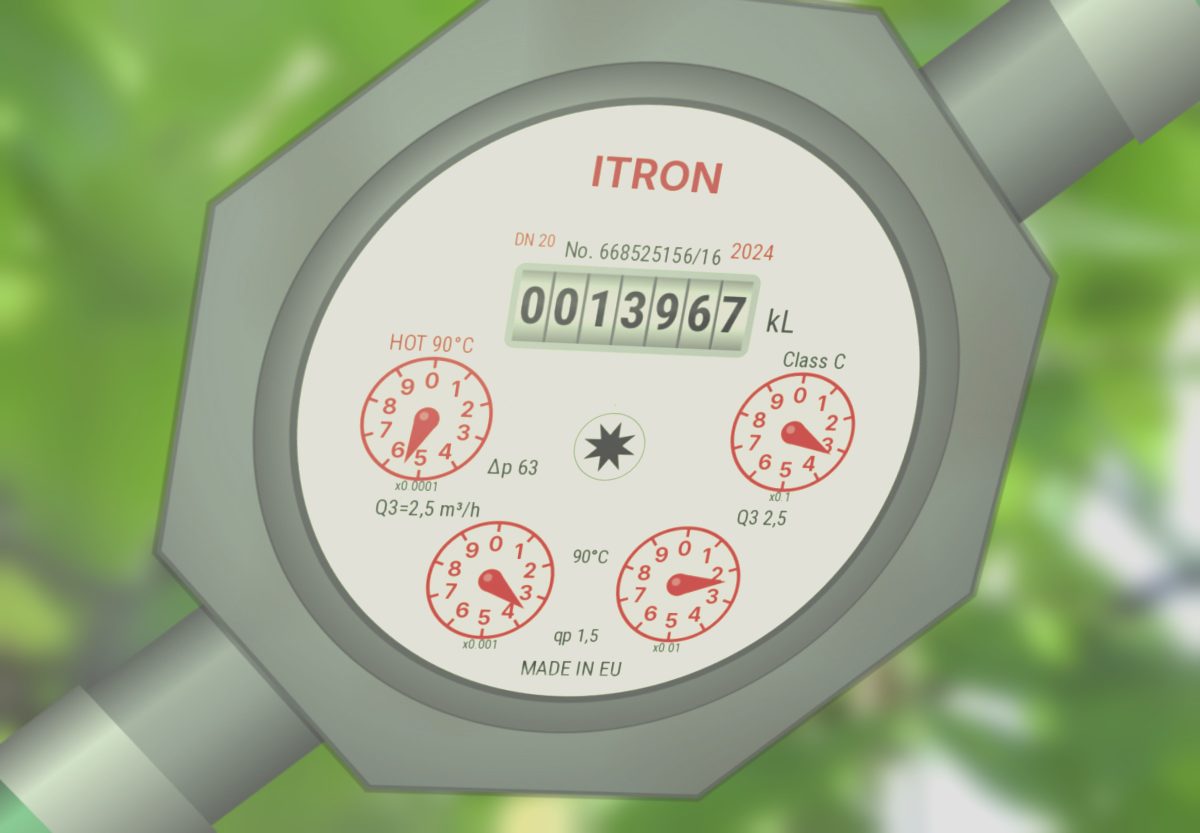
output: value=13967.3235 unit=kL
